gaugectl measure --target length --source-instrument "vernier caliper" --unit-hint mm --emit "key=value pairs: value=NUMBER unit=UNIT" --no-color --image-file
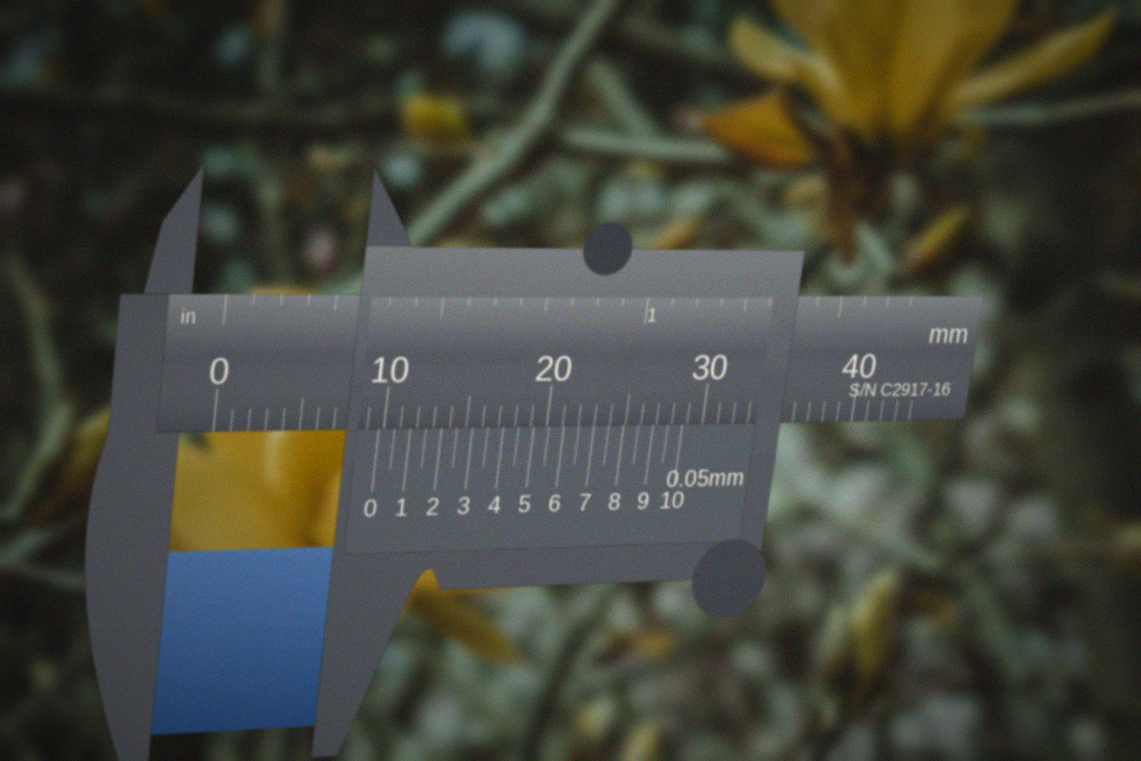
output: value=9.7 unit=mm
